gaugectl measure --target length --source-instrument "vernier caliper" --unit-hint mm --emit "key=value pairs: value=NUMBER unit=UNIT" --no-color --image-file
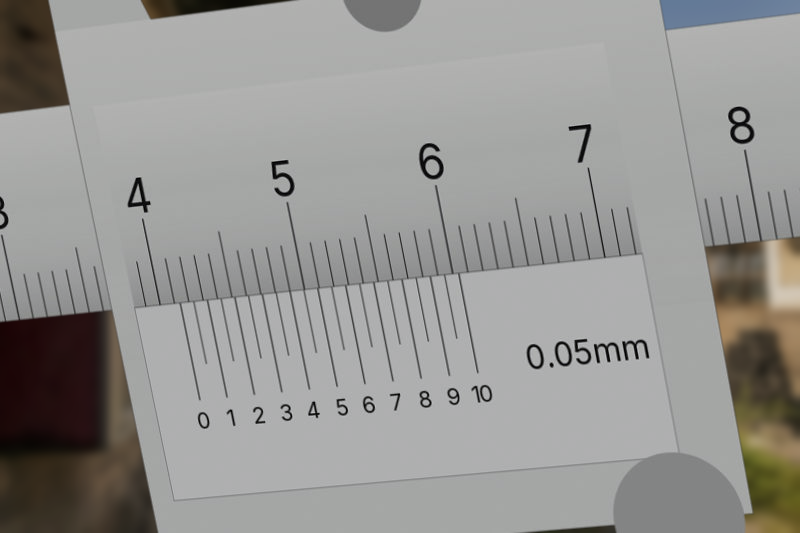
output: value=41.4 unit=mm
